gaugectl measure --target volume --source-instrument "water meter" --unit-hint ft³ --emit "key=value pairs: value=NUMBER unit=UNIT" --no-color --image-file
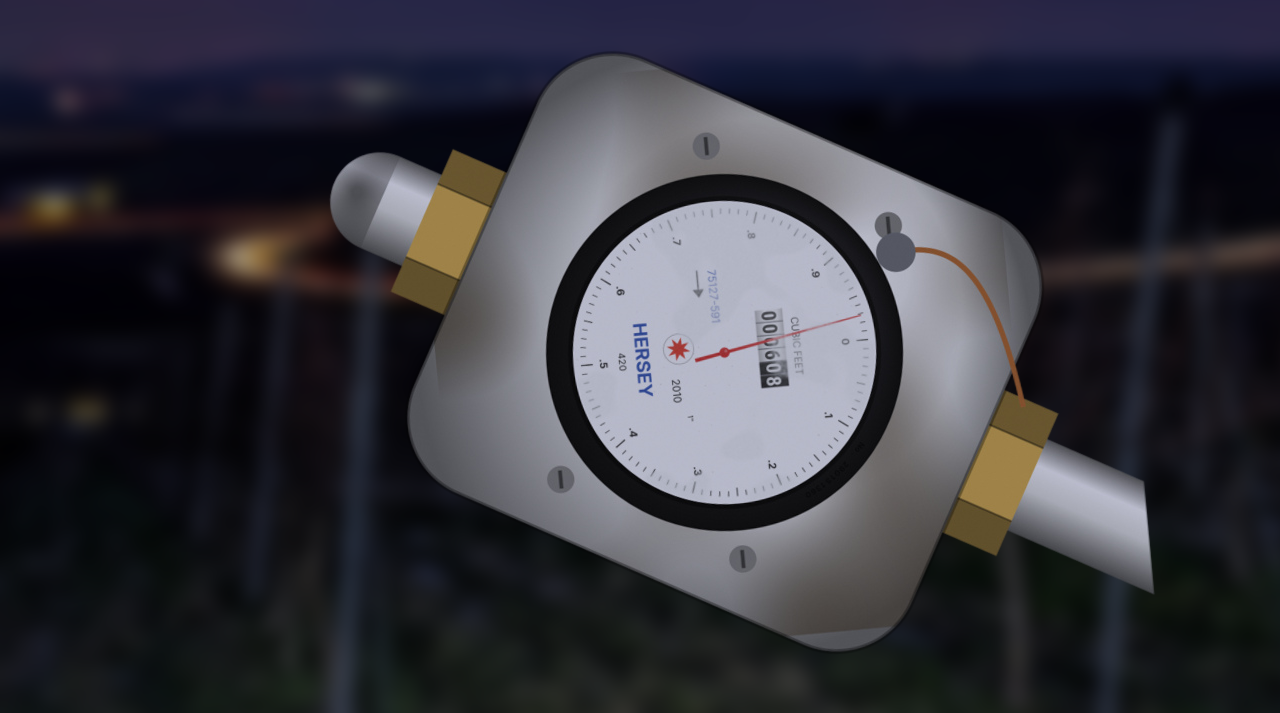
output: value=607.97 unit=ft³
